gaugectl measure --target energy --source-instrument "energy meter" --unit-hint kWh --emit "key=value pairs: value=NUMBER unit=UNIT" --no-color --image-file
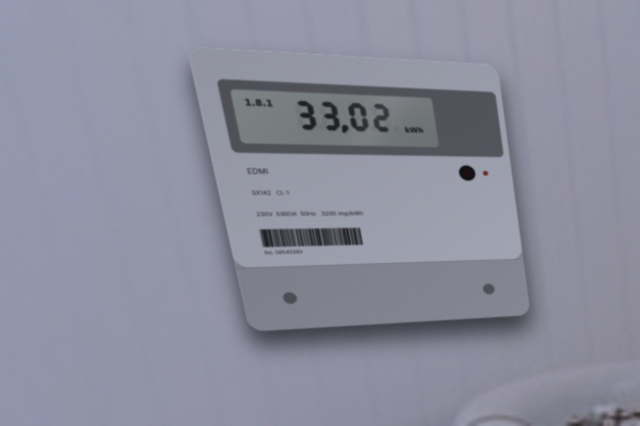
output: value=33.02 unit=kWh
